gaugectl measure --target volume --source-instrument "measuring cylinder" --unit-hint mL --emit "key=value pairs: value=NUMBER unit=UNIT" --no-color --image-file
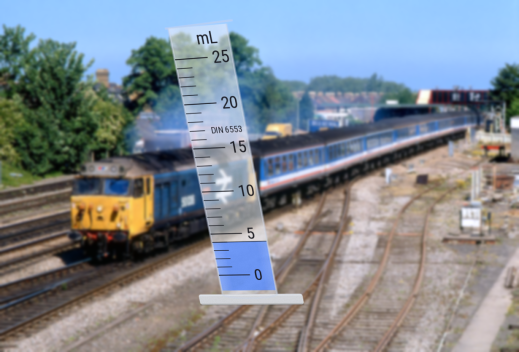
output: value=4 unit=mL
